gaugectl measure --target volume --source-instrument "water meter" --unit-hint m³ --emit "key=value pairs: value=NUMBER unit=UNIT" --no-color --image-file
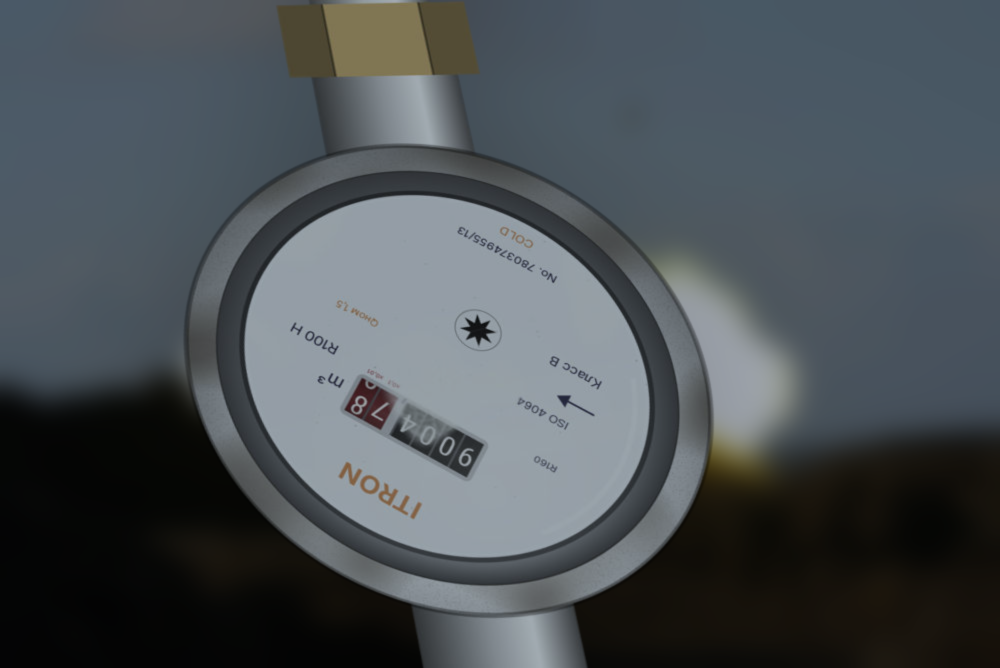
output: value=9004.78 unit=m³
